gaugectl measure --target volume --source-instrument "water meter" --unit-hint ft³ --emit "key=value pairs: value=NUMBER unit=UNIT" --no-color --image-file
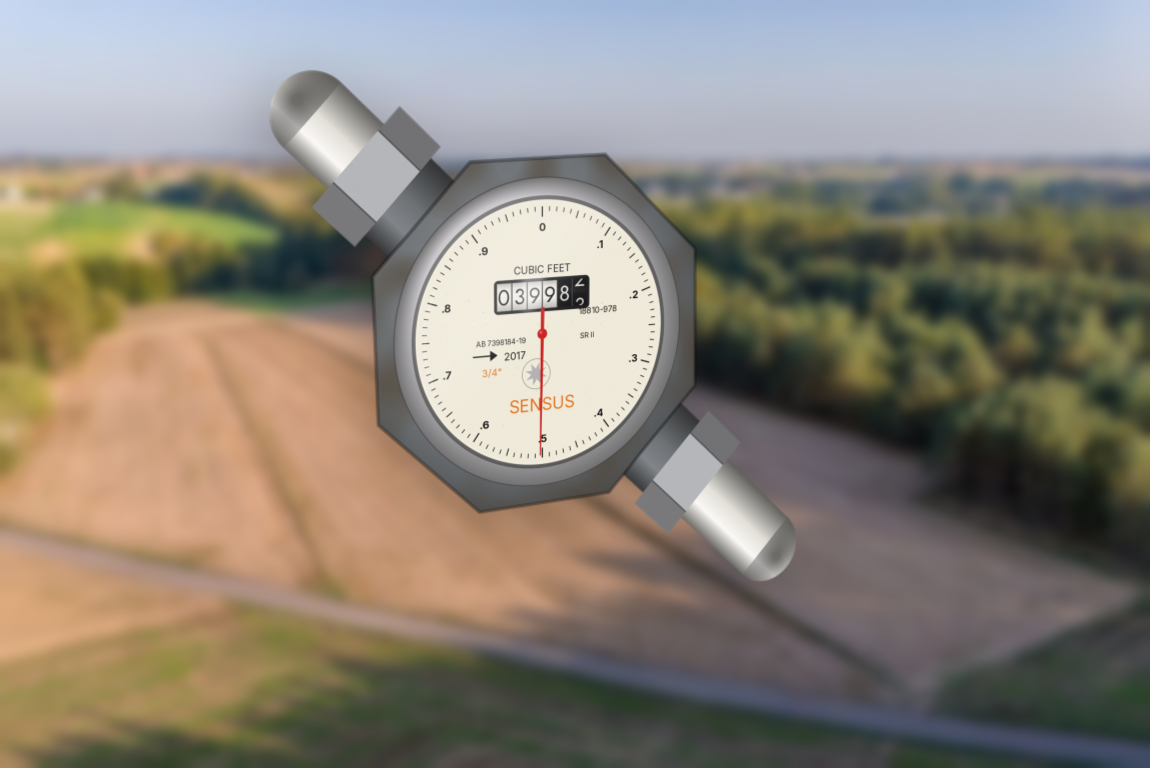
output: value=39982.50 unit=ft³
